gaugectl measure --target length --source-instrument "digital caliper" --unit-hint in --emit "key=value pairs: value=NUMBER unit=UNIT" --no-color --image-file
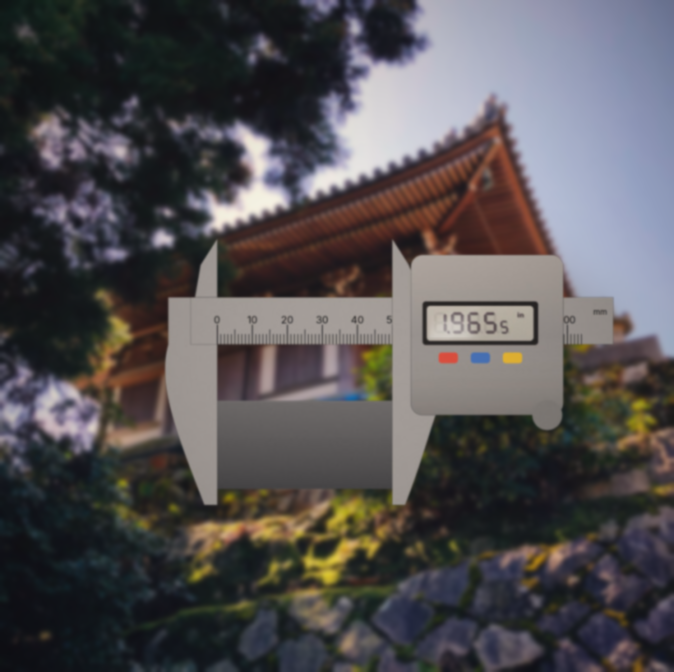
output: value=1.9655 unit=in
